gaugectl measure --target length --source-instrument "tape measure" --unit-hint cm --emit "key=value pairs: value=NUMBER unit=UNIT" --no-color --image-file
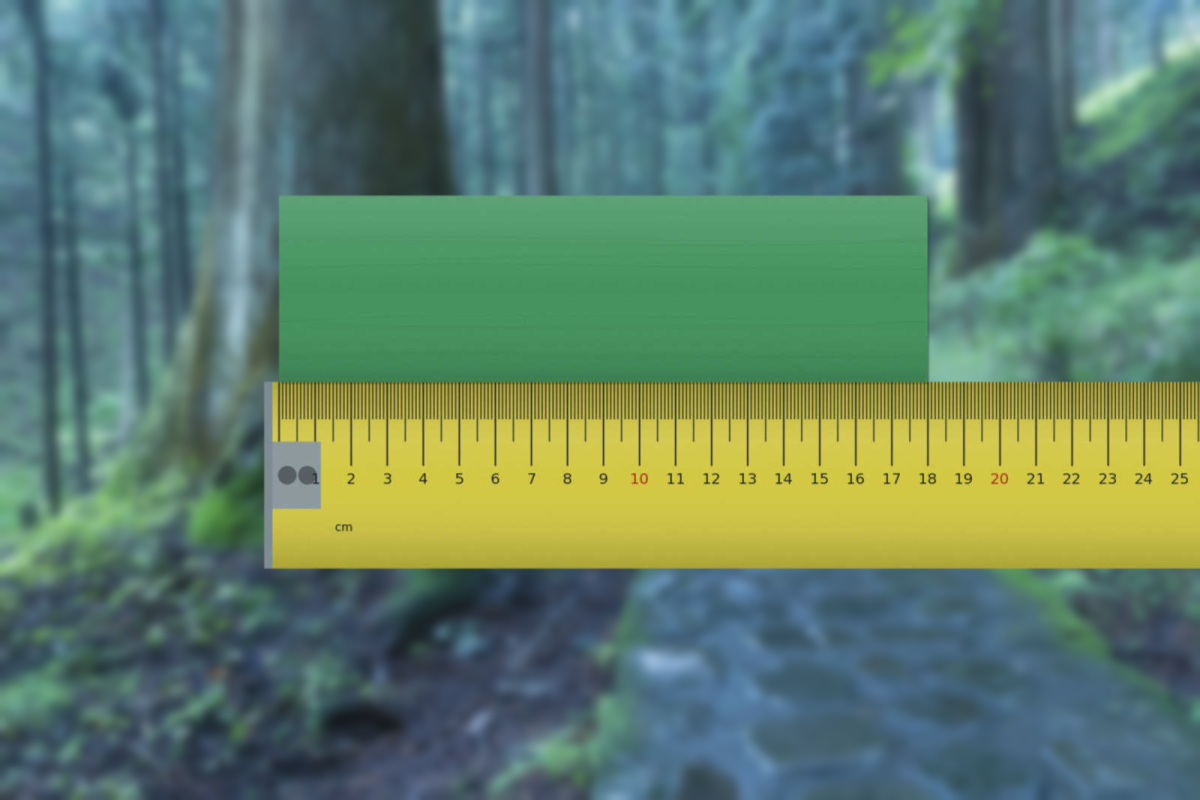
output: value=18 unit=cm
